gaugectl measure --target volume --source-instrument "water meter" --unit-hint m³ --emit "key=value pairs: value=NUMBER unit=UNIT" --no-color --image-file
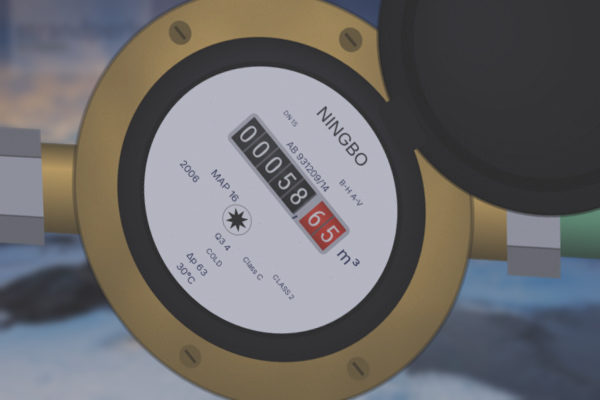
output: value=58.65 unit=m³
